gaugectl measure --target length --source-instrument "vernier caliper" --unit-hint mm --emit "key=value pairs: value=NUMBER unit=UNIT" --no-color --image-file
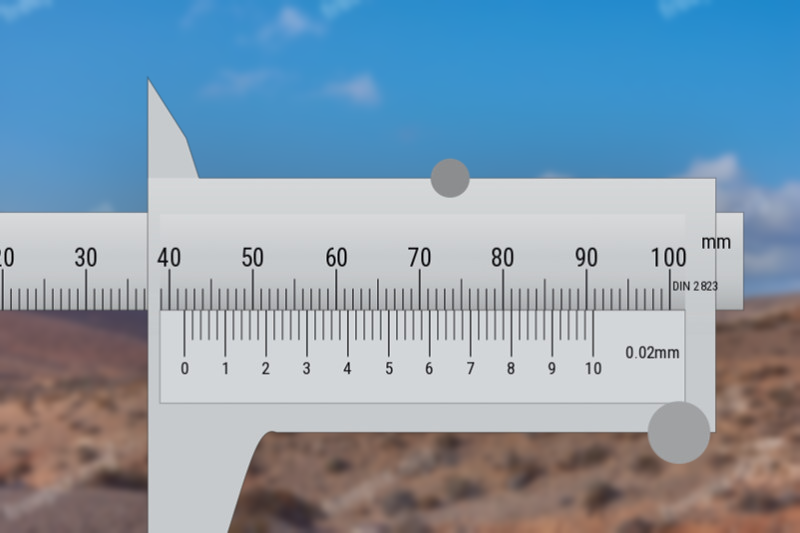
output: value=41.8 unit=mm
